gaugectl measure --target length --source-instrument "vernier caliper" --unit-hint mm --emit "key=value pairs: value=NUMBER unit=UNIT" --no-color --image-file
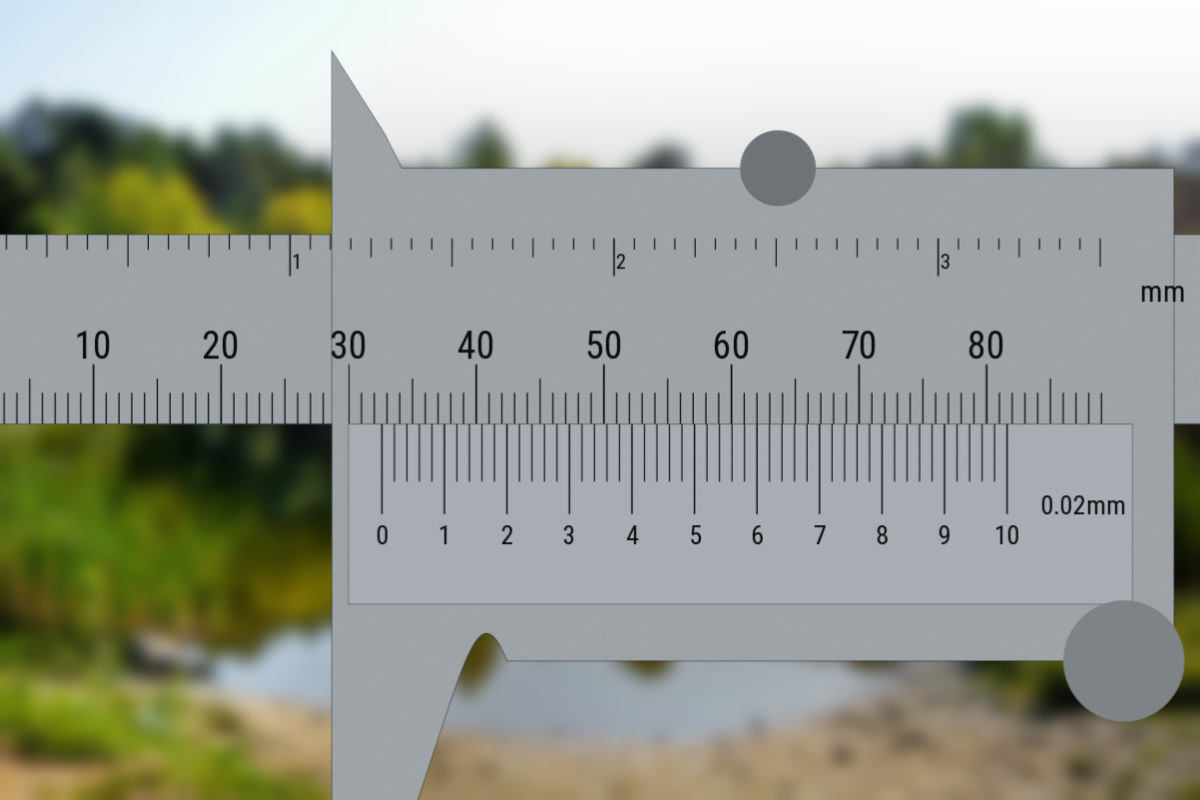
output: value=32.6 unit=mm
